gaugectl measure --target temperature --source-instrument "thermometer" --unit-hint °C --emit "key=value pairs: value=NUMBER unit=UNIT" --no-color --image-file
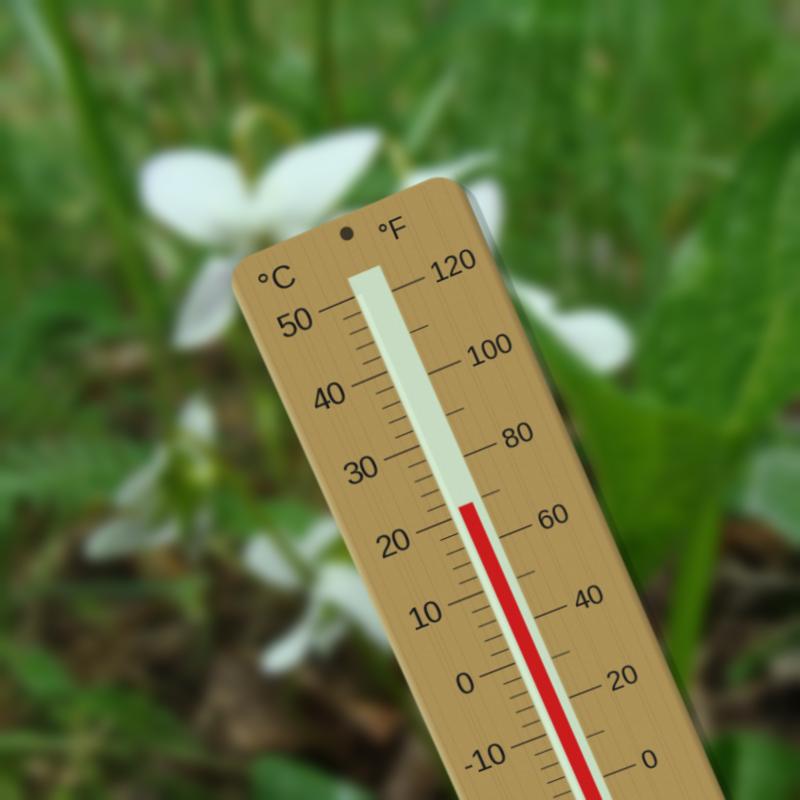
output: value=21 unit=°C
